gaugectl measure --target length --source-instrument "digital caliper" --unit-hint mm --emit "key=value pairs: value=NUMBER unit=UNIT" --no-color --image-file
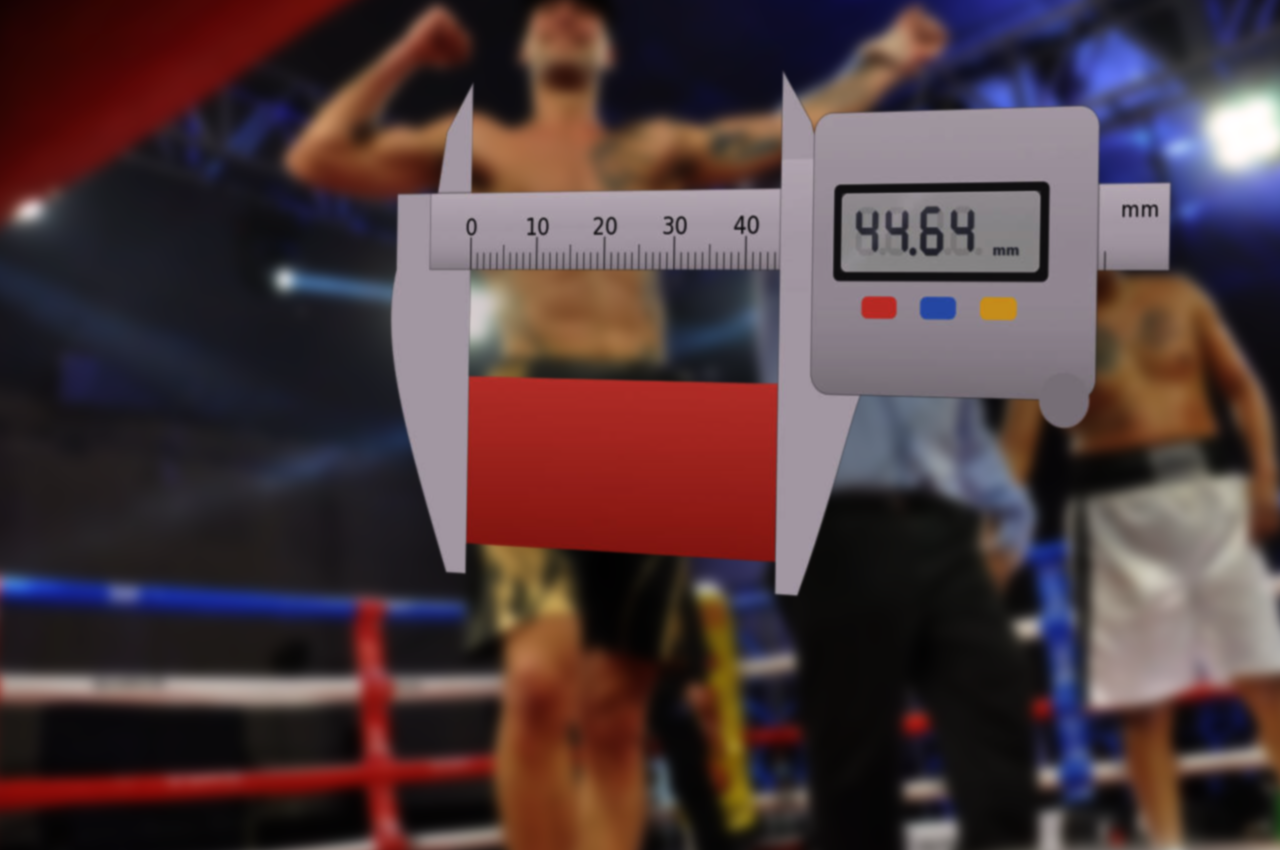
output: value=44.64 unit=mm
